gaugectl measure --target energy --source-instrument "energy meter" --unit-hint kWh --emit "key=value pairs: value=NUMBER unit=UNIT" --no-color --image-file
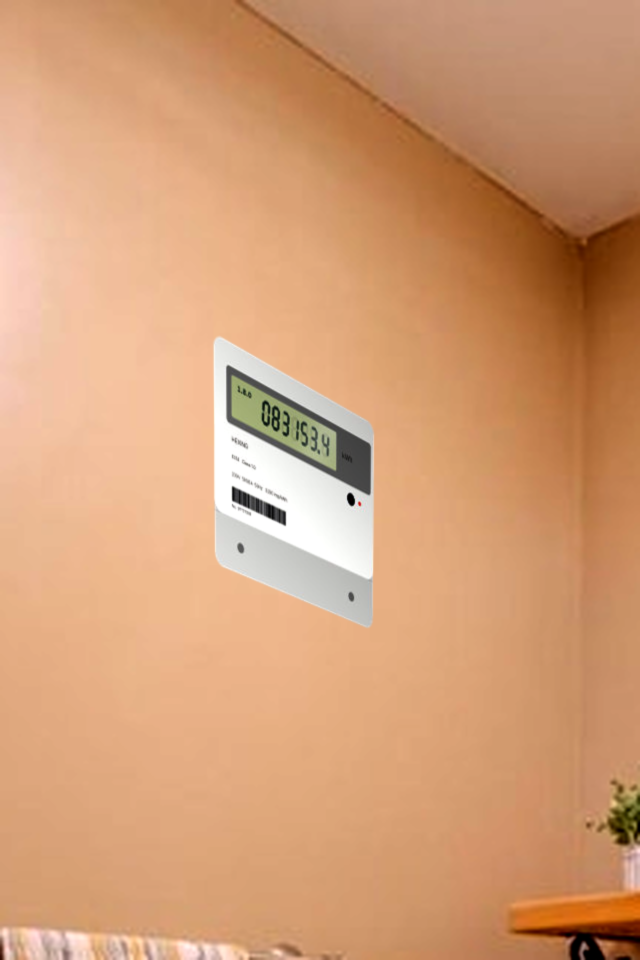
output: value=83153.4 unit=kWh
